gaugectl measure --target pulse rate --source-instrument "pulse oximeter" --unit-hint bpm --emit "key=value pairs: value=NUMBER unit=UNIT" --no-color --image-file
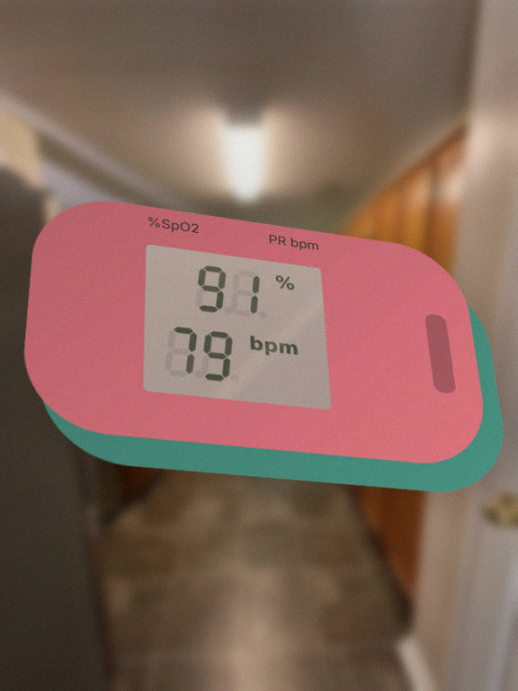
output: value=79 unit=bpm
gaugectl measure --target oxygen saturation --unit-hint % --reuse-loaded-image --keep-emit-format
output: value=91 unit=%
